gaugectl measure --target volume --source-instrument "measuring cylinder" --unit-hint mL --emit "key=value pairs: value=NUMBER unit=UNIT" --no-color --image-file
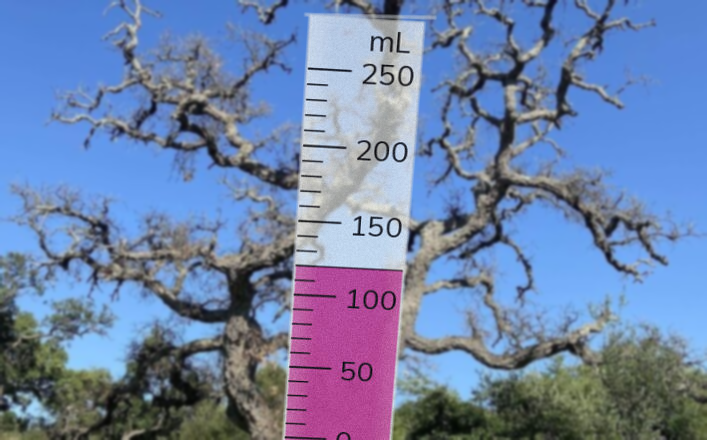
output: value=120 unit=mL
